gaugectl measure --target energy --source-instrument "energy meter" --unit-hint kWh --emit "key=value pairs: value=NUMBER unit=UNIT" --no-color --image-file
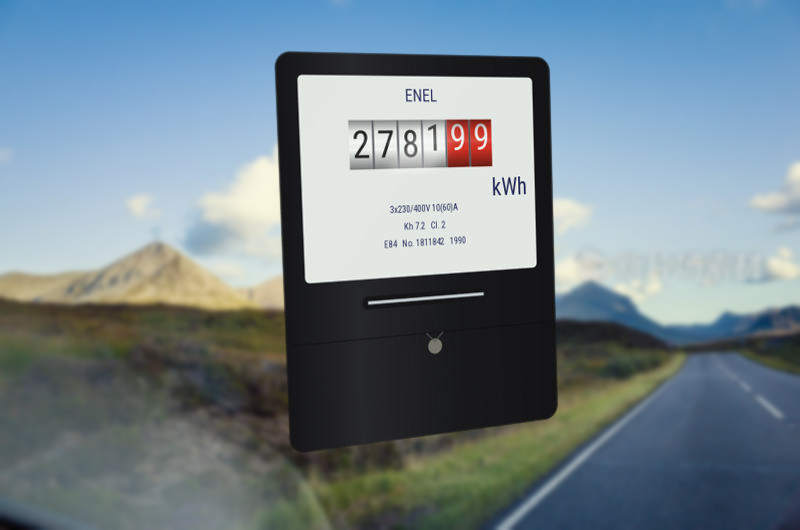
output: value=2781.99 unit=kWh
